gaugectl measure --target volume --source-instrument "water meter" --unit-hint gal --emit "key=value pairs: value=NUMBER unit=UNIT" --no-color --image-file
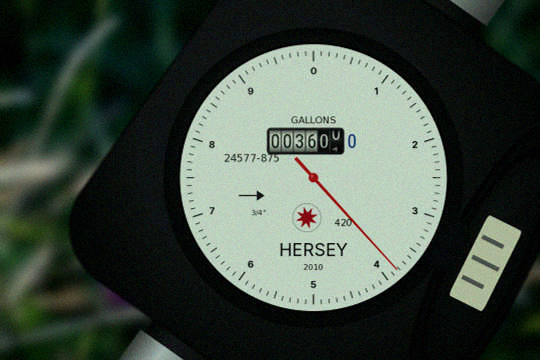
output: value=36003.8 unit=gal
